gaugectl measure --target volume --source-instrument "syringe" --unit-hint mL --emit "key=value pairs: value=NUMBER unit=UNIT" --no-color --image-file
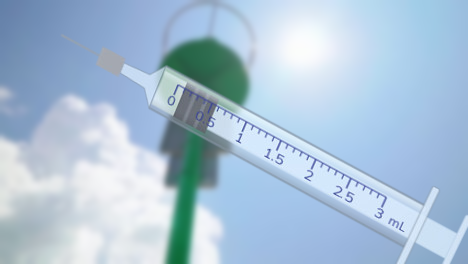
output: value=0.1 unit=mL
